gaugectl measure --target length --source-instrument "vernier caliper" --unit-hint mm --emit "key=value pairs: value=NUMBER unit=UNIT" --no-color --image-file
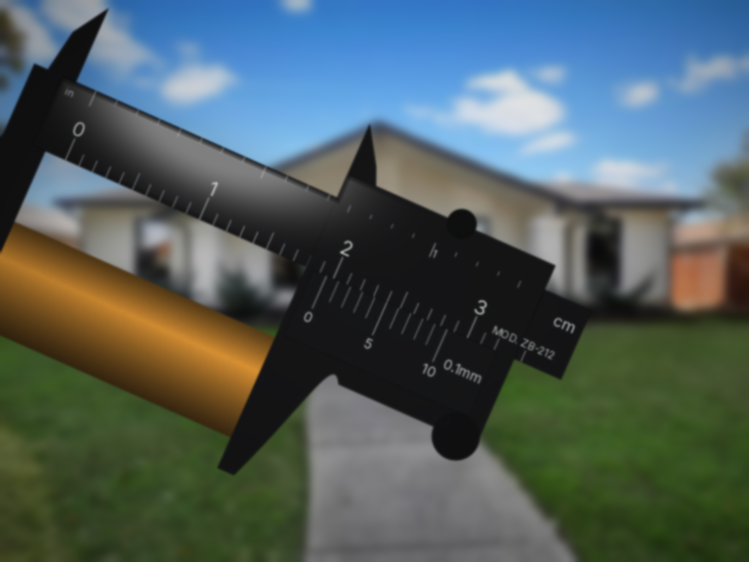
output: value=19.5 unit=mm
